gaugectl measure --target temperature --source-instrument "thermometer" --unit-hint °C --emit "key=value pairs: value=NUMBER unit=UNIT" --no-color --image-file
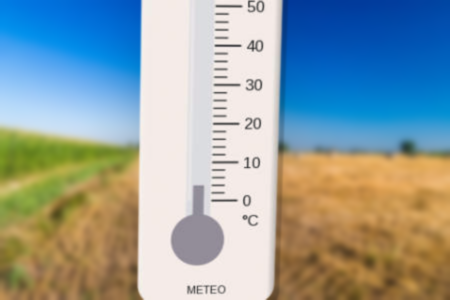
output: value=4 unit=°C
